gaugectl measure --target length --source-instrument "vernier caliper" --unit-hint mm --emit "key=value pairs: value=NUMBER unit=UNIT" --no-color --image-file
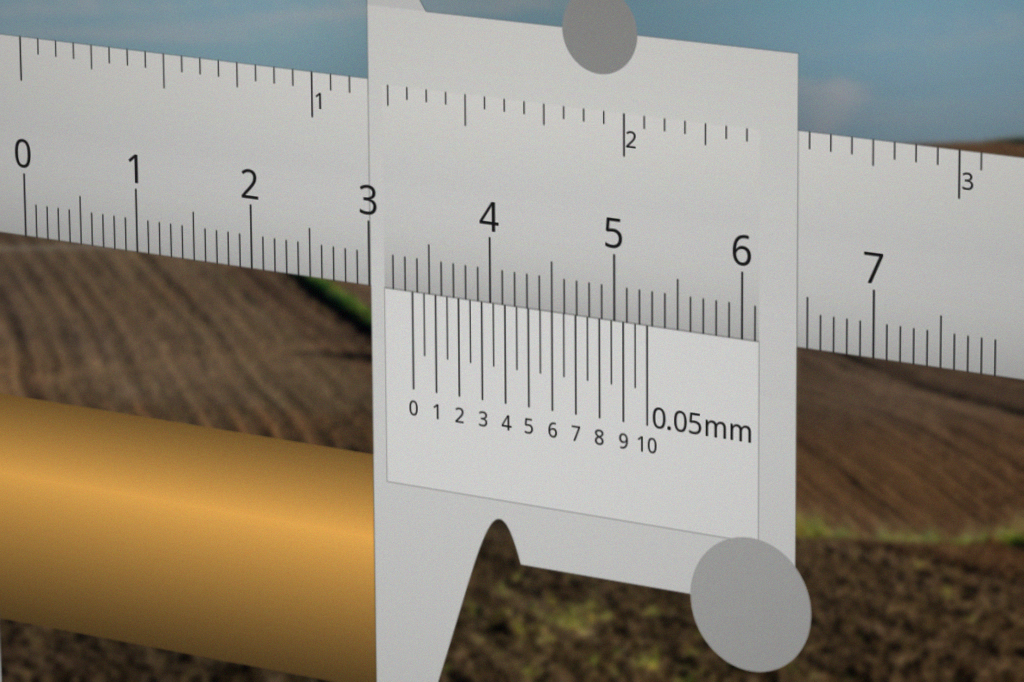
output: value=33.6 unit=mm
